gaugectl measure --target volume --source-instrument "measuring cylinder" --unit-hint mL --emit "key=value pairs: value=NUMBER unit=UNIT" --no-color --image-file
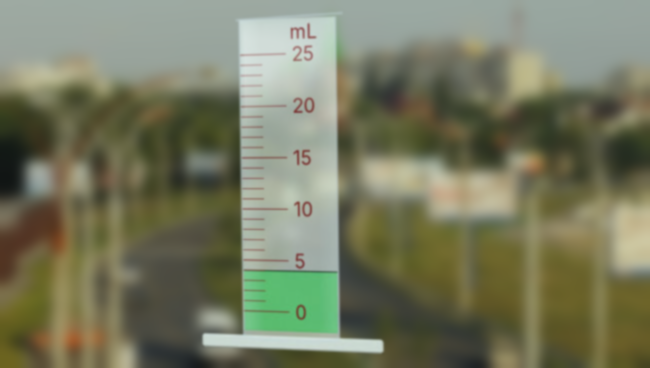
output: value=4 unit=mL
